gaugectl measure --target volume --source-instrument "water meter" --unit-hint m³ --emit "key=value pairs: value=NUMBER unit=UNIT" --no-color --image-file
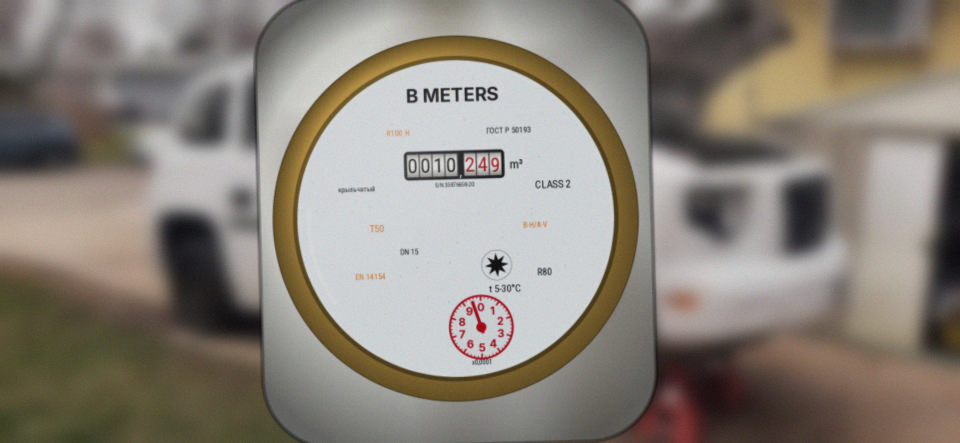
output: value=10.2489 unit=m³
